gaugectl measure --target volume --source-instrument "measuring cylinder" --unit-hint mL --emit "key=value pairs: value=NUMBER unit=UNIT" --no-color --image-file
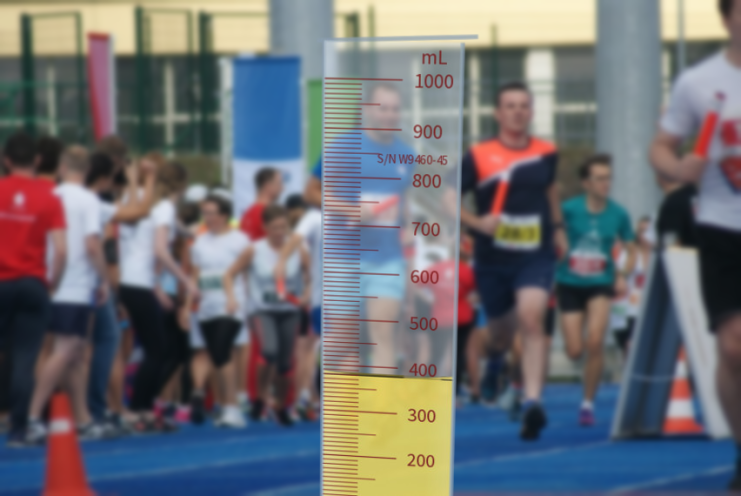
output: value=380 unit=mL
